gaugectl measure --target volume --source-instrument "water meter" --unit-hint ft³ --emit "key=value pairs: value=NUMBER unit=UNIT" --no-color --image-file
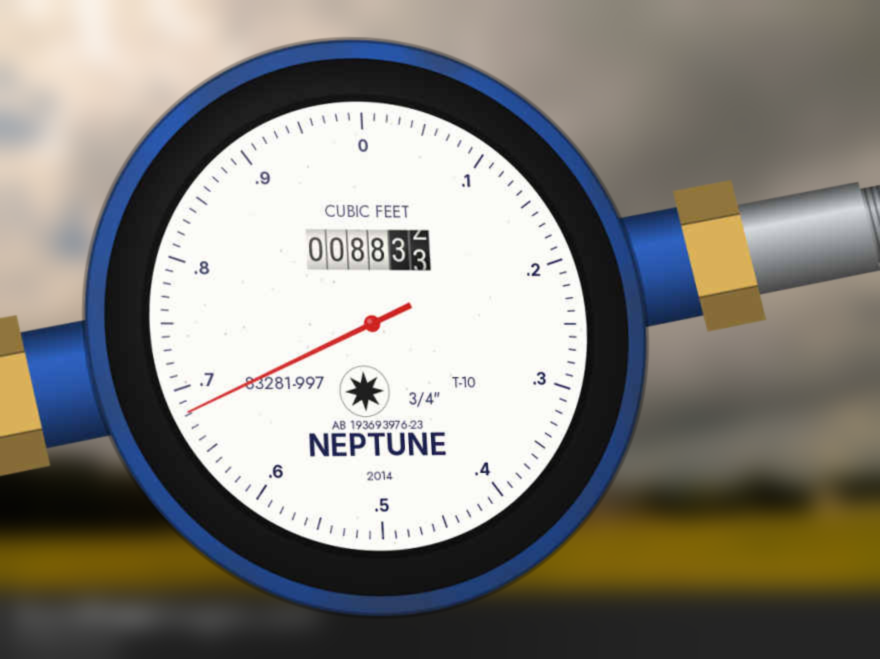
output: value=8832.68 unit=ft³
